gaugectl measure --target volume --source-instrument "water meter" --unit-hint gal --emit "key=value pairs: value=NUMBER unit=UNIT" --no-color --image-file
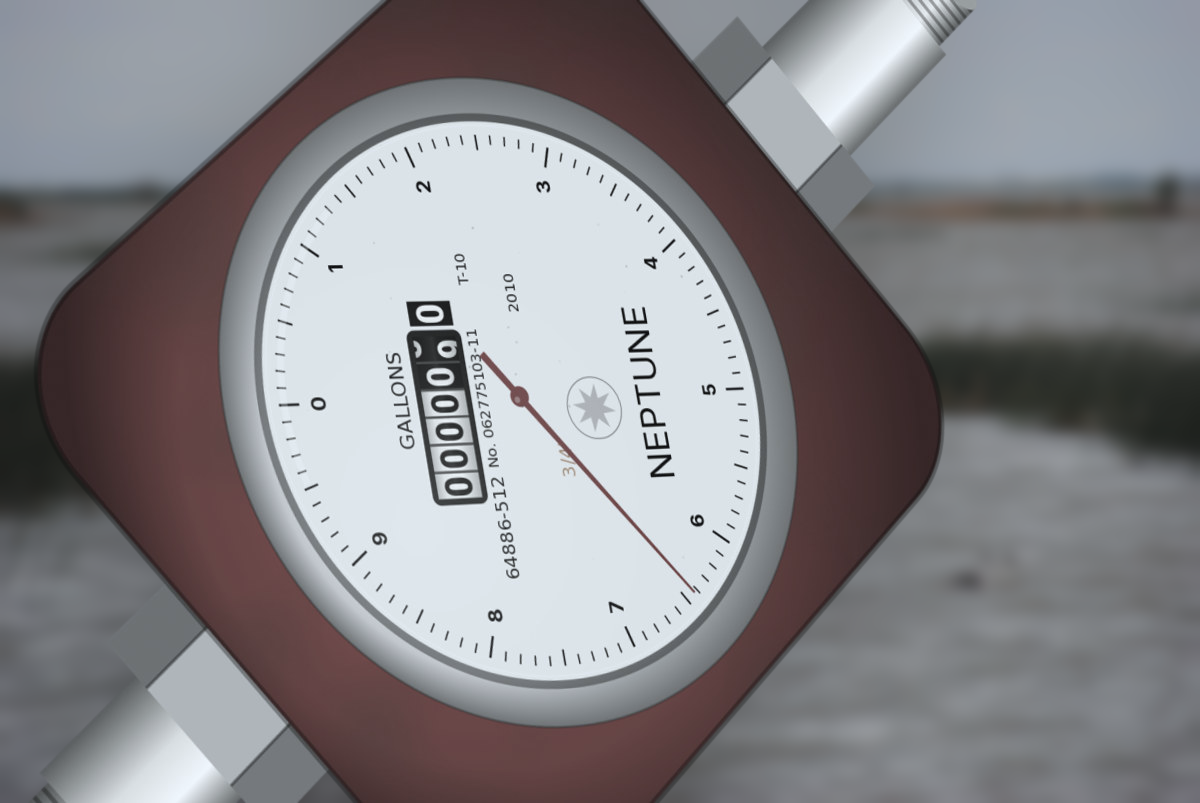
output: value=86.4 unit=gal
